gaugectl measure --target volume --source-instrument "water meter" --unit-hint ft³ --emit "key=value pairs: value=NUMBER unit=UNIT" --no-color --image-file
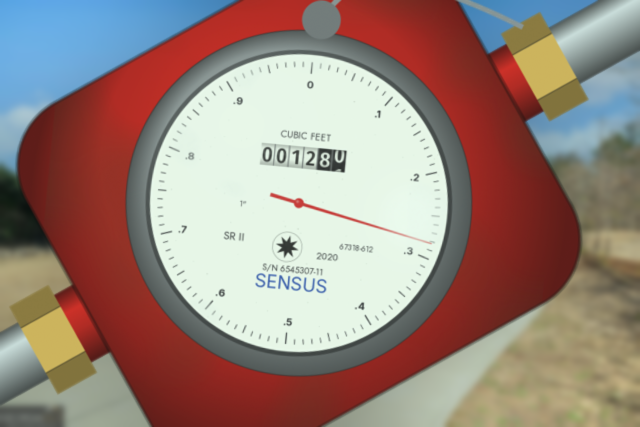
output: value=1280.28 unit=ft³
